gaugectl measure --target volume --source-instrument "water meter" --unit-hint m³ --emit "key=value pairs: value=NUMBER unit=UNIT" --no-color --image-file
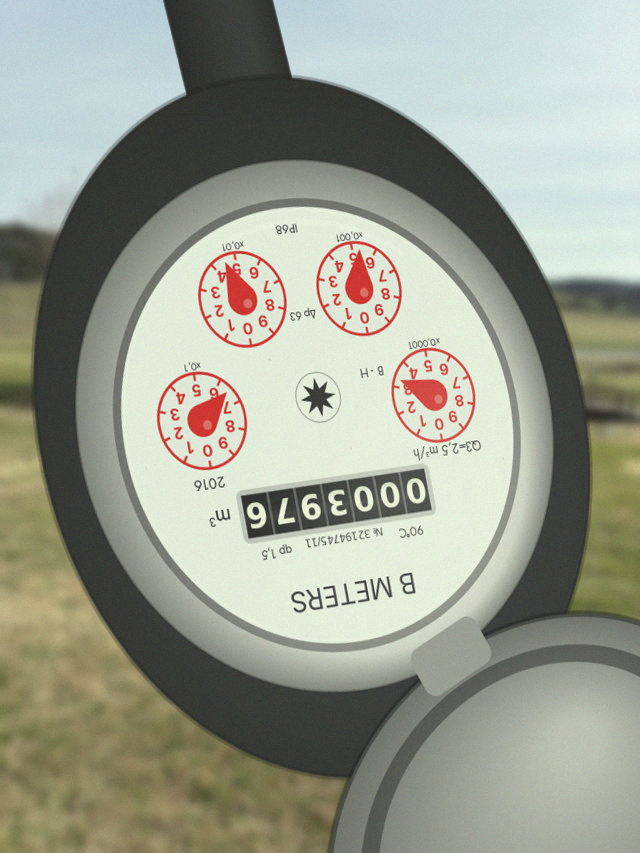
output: value=3976.6453 unit=m³
